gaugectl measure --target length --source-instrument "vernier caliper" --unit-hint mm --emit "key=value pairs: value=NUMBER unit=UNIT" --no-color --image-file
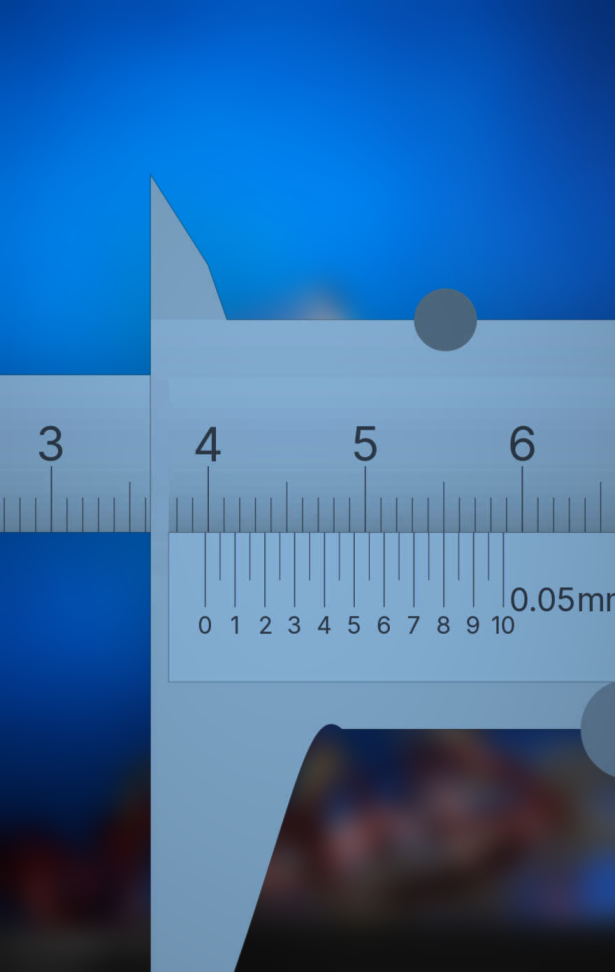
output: value=39.8 unit=mm
